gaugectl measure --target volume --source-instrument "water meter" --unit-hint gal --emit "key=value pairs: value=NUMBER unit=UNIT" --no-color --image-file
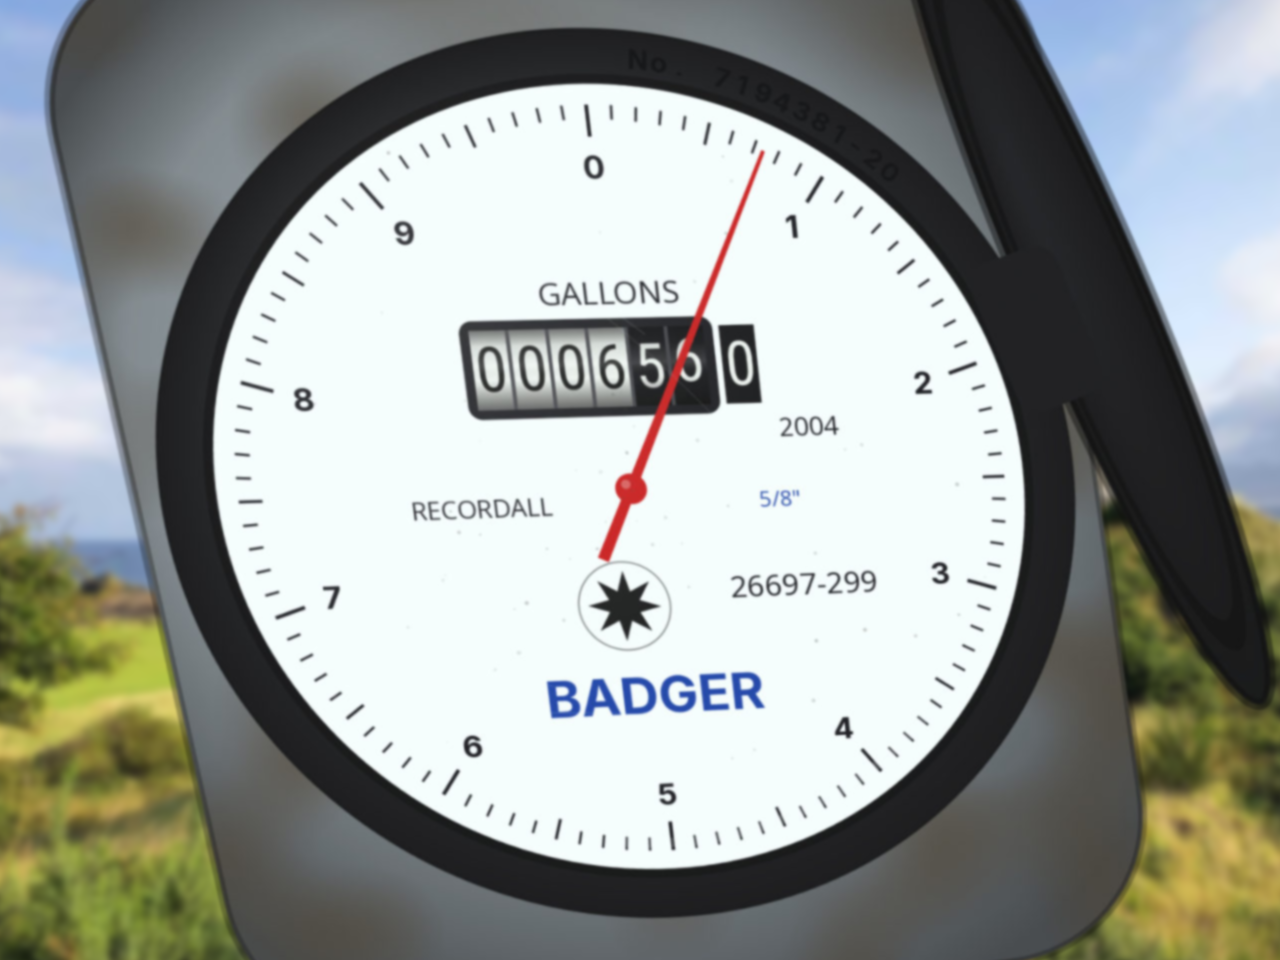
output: value=6560.7 unit=gal
